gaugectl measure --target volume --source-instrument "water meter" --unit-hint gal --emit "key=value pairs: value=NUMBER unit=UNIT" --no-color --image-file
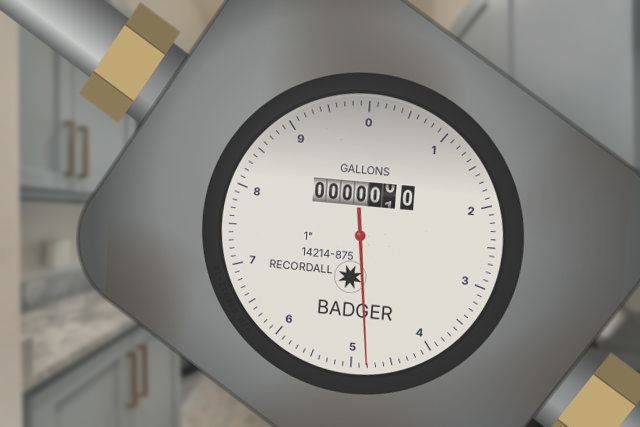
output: value=4.8 unit=gal
